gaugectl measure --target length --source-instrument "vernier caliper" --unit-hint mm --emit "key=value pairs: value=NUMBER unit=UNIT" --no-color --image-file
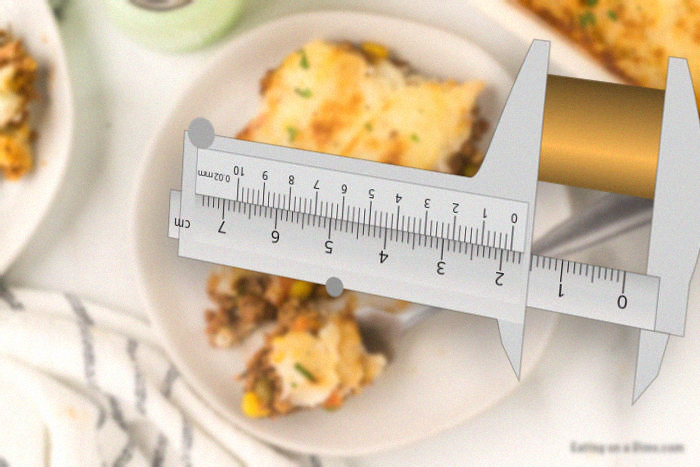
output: value=18.5 unit=mm
